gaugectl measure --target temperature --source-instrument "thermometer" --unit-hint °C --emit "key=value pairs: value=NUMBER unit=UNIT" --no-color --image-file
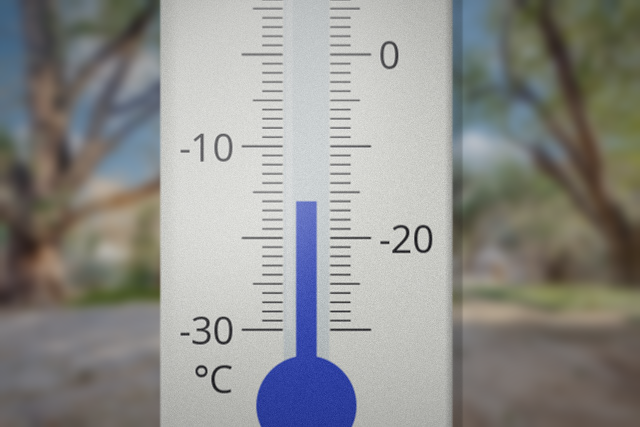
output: value=-16 unit=°C
